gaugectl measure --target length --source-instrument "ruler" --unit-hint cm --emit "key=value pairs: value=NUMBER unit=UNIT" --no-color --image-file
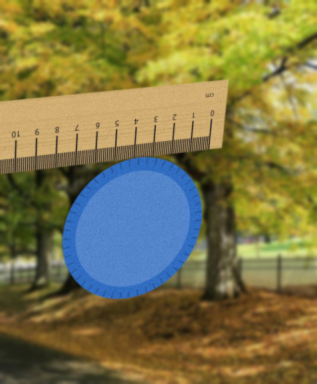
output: value=7.5 unit=cm
